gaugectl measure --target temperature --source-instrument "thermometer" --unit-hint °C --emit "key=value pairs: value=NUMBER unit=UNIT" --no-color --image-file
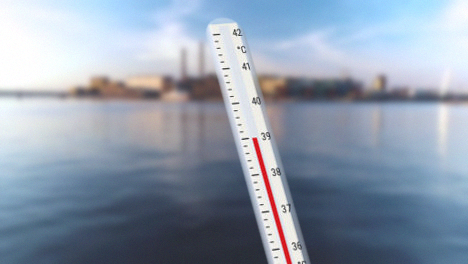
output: value=39 unit=°C
